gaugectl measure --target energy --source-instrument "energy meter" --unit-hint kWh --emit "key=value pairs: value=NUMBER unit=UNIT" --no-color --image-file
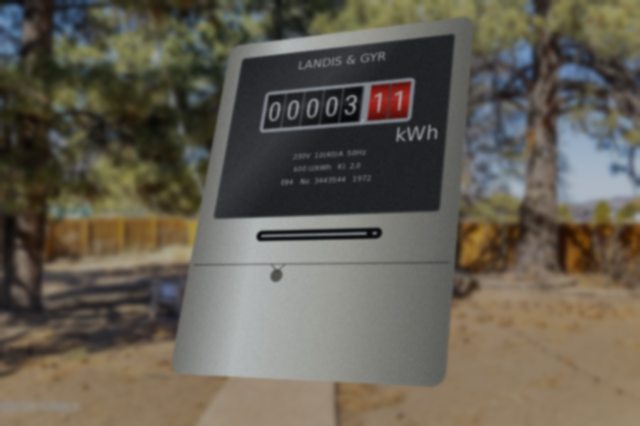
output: value=3.11 unit=kWh
